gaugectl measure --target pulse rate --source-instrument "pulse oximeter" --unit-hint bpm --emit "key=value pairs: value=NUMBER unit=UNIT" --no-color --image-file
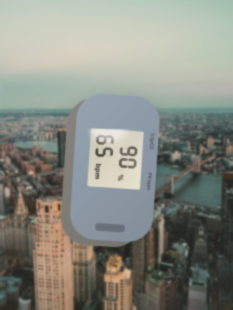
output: value=65 unit=bpm
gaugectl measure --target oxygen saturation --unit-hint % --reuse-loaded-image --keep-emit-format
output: value=90 unit=%
